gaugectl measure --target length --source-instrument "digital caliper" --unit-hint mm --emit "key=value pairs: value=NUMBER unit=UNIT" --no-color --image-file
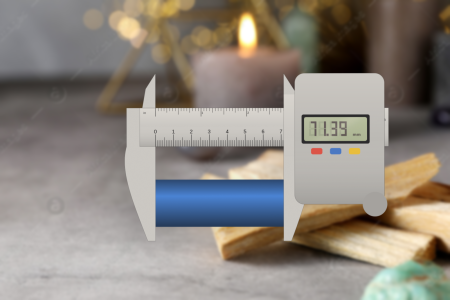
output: value=71.39 unit=mm
